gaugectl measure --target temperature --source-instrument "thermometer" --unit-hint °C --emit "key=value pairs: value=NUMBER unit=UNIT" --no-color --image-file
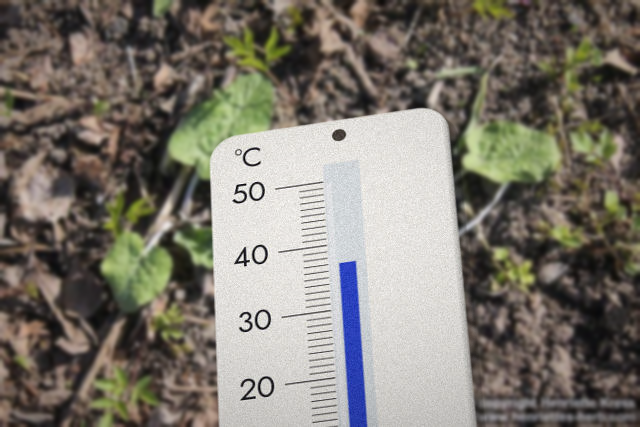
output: value=37 unit=°C
